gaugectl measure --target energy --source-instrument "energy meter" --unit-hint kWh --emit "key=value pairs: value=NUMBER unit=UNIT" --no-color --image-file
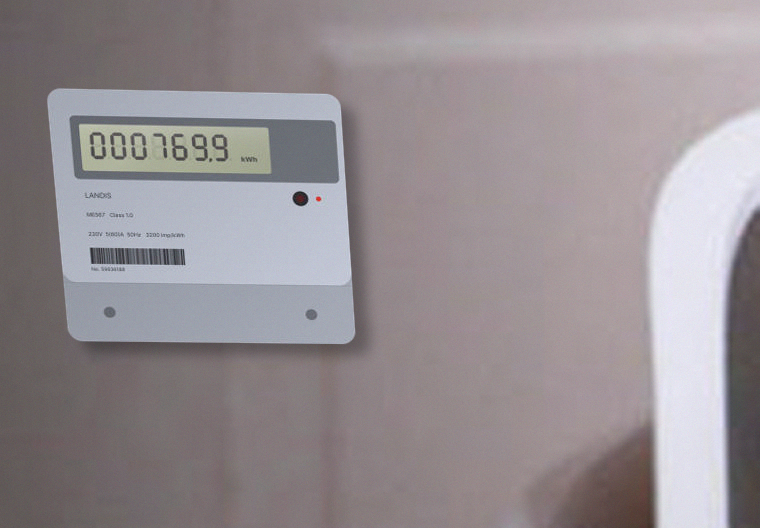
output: value=769.9 unit=kWh
